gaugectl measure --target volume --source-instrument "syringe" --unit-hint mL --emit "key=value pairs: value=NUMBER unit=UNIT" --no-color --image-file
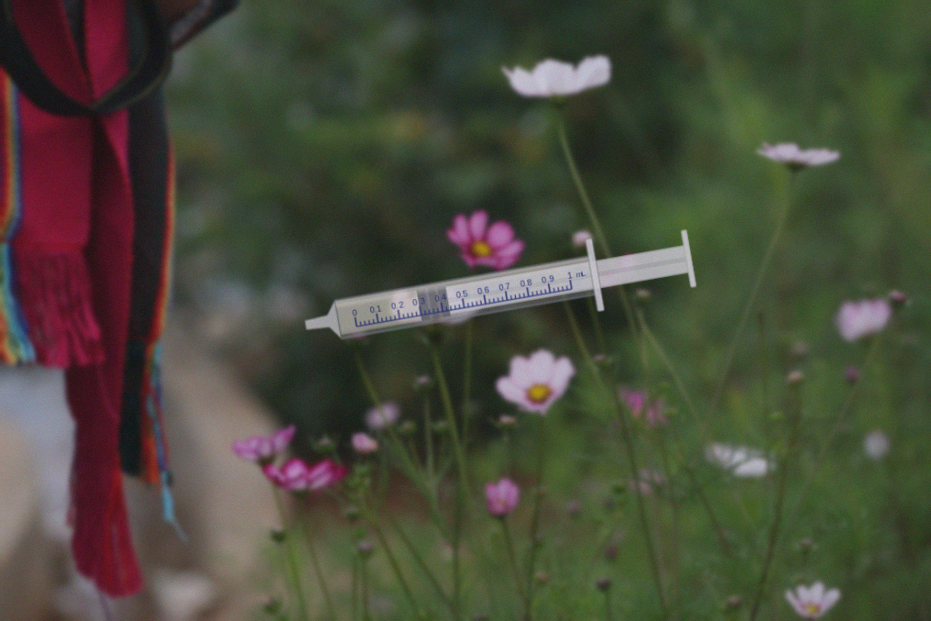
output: value=0.3 unit=mL
